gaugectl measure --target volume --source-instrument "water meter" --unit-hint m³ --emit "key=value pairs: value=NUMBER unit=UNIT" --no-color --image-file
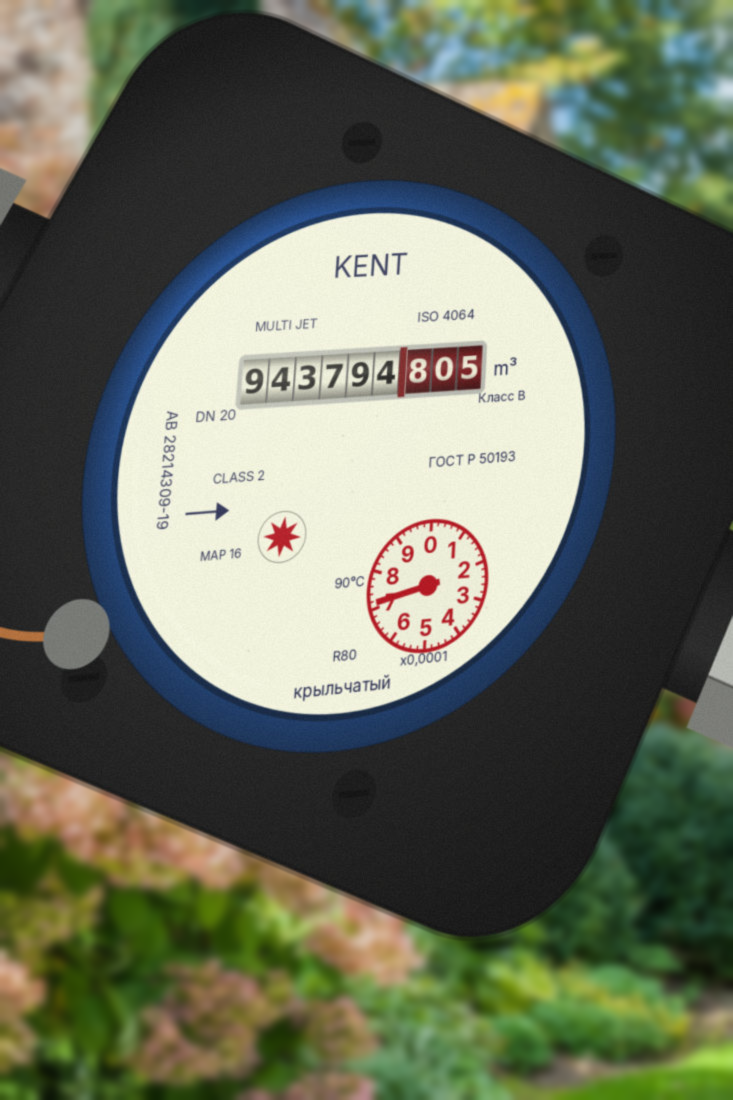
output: value=943794.8057 unit=m³
